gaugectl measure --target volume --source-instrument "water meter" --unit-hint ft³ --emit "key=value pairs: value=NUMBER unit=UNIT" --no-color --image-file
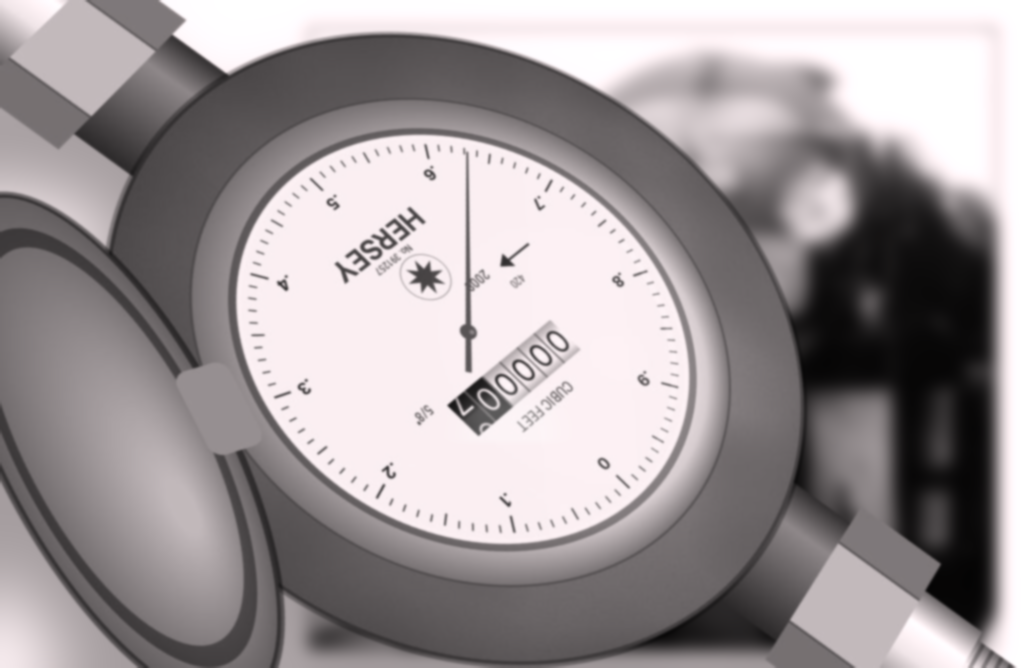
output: value=6.63 unit=ft³
